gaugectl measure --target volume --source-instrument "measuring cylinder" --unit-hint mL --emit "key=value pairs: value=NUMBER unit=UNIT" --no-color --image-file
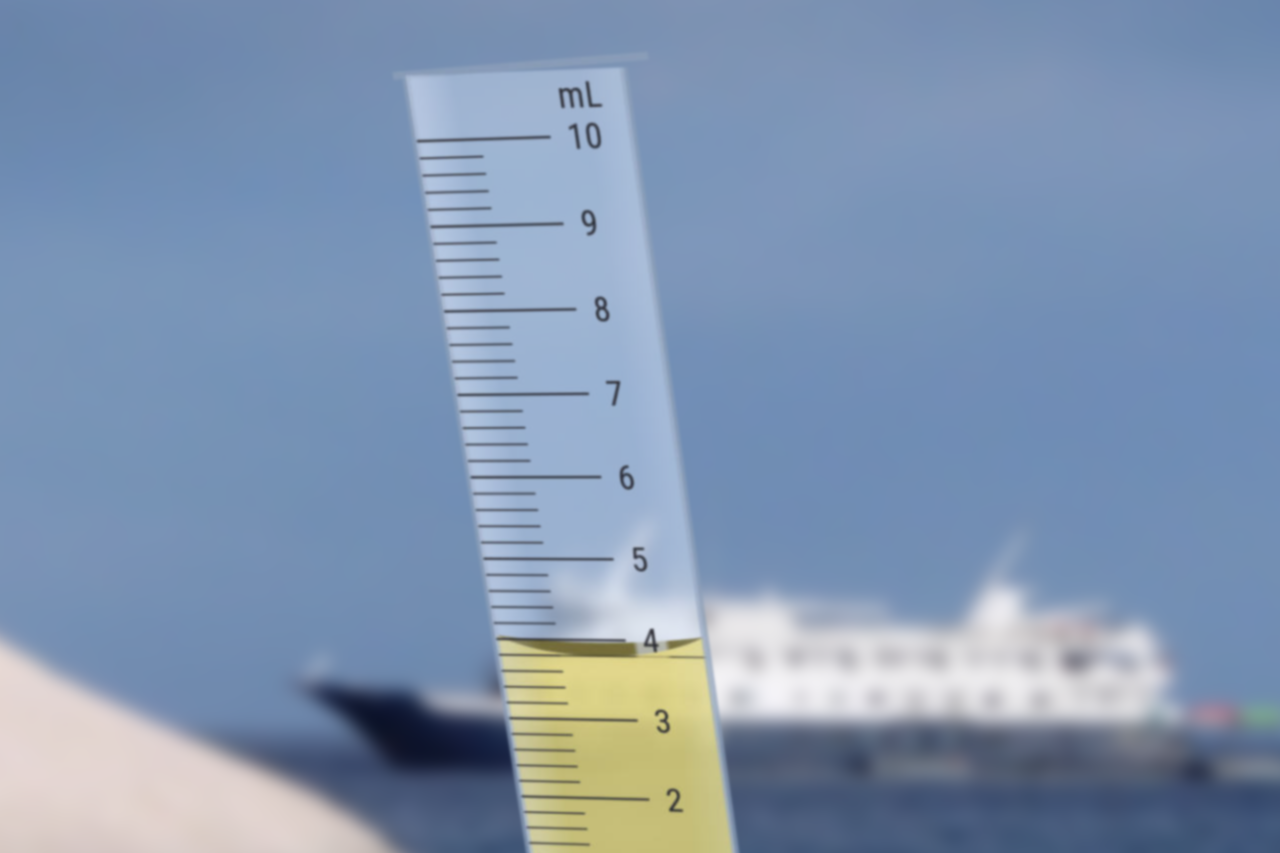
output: value=3.8 unit=mL
